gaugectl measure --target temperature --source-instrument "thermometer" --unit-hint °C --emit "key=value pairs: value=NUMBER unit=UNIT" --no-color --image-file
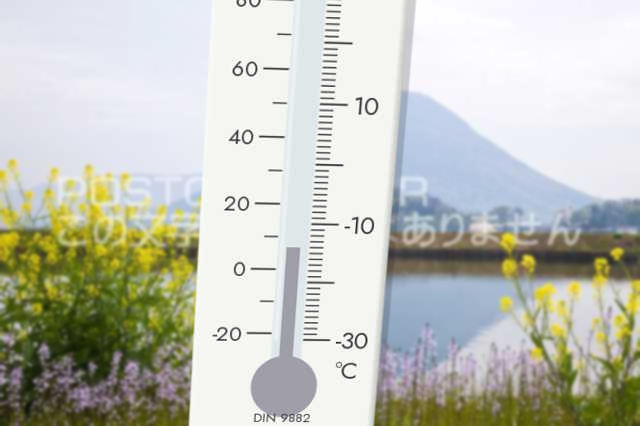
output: value=-14 unit=°C
